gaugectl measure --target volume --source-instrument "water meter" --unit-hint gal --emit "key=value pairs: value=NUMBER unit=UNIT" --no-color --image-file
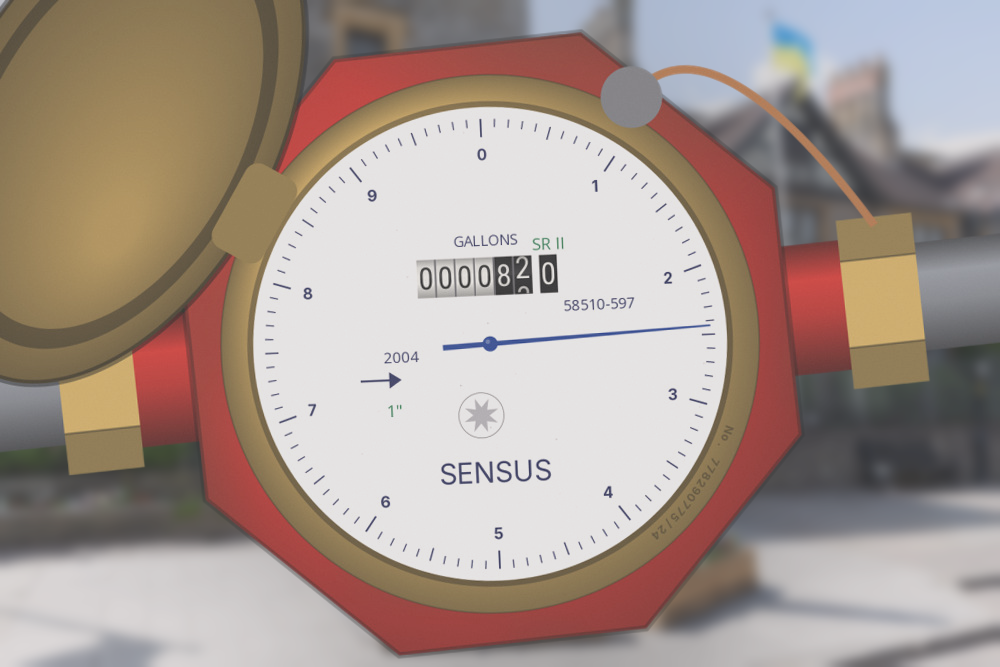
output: value=822.4 unit=gal
